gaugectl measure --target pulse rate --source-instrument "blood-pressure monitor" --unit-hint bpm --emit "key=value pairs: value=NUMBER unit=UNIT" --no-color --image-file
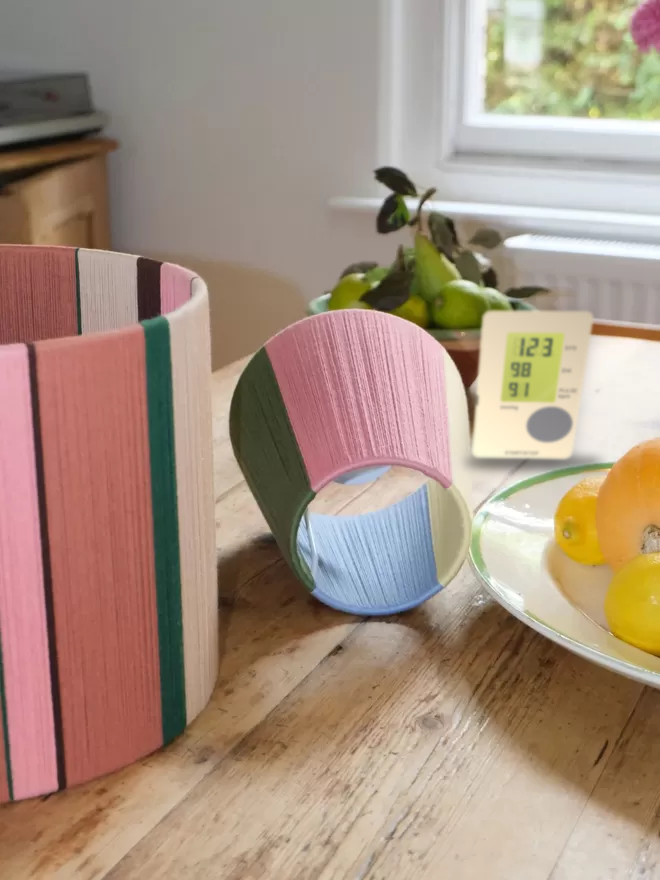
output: value=91 unit=bpm
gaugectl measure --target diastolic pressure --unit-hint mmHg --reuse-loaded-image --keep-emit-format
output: value=98 unit=mmHg
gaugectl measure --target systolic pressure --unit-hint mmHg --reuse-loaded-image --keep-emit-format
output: value=123 unit=mmHg
